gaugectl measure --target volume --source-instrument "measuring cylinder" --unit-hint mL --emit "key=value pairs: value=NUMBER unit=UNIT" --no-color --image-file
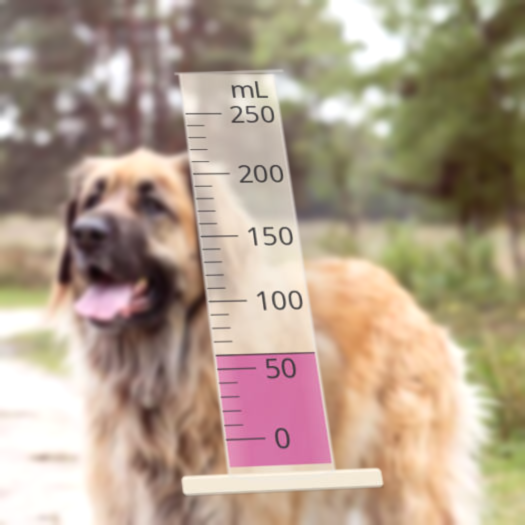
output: value=60 unit=mL
